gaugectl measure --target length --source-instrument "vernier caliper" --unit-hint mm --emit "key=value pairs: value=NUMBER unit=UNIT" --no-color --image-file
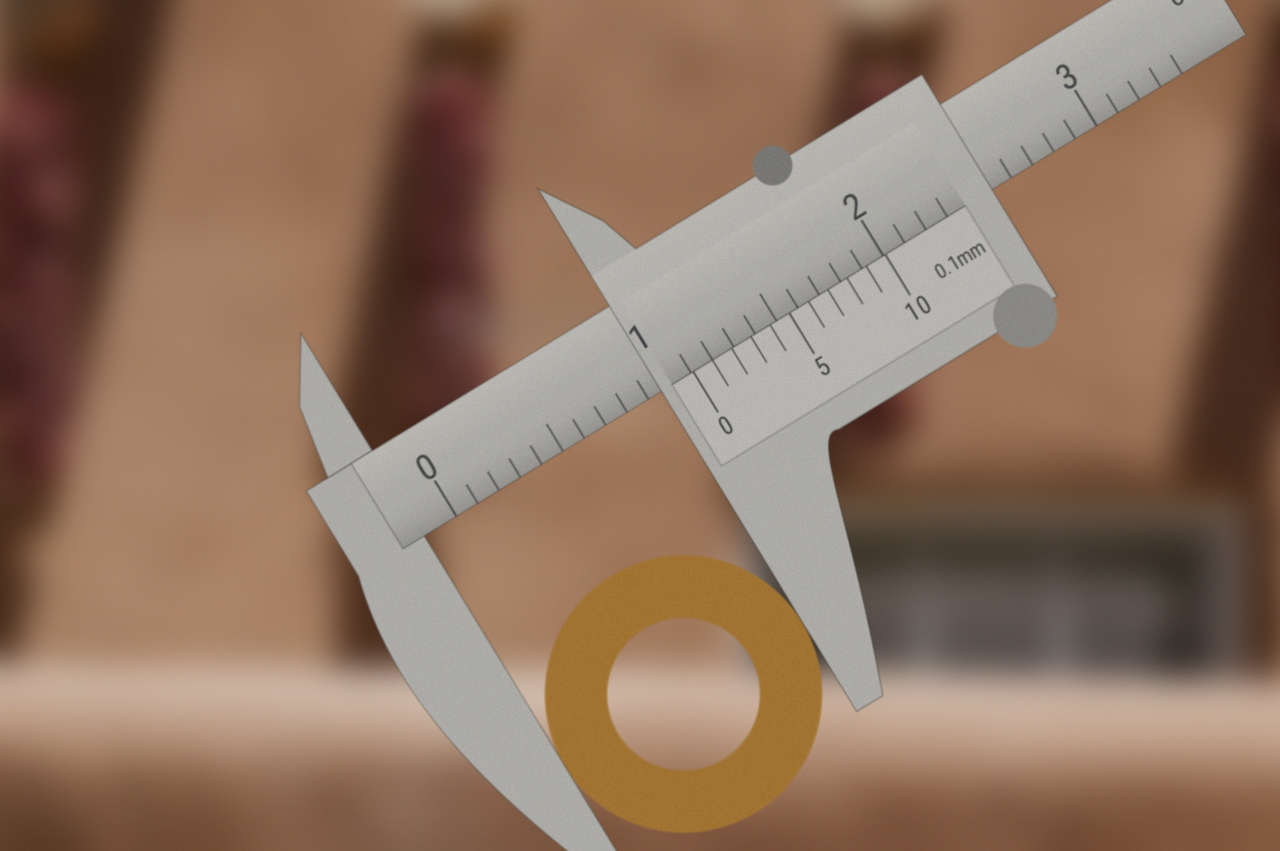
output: value=11.1 unit=mm
